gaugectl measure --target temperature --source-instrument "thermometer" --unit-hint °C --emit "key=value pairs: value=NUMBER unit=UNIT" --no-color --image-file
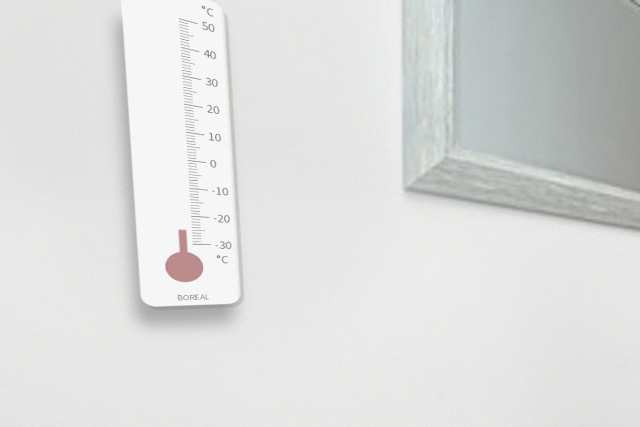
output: value=-25 unit=°C
